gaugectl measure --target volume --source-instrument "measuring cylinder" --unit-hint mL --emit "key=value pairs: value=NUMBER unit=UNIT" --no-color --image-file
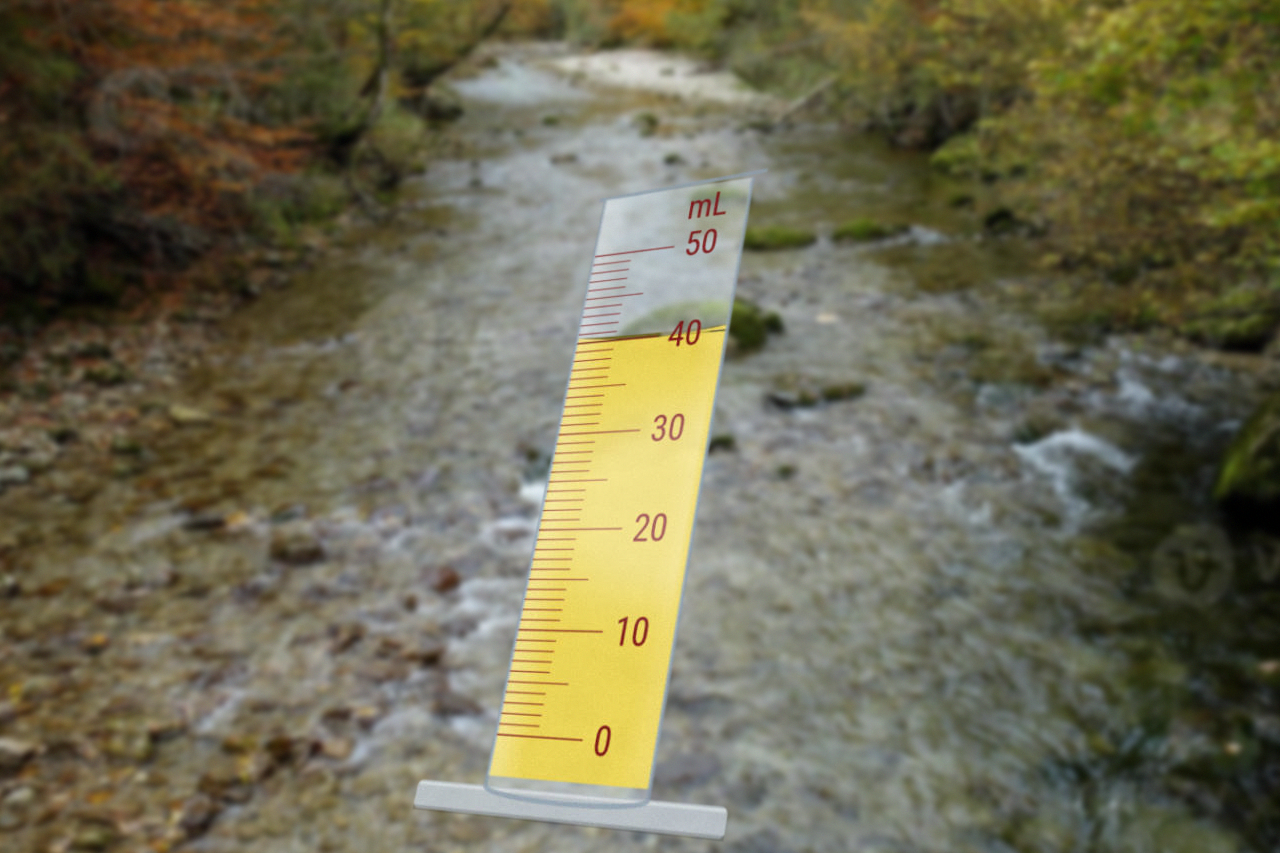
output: value=40 unit=mL
